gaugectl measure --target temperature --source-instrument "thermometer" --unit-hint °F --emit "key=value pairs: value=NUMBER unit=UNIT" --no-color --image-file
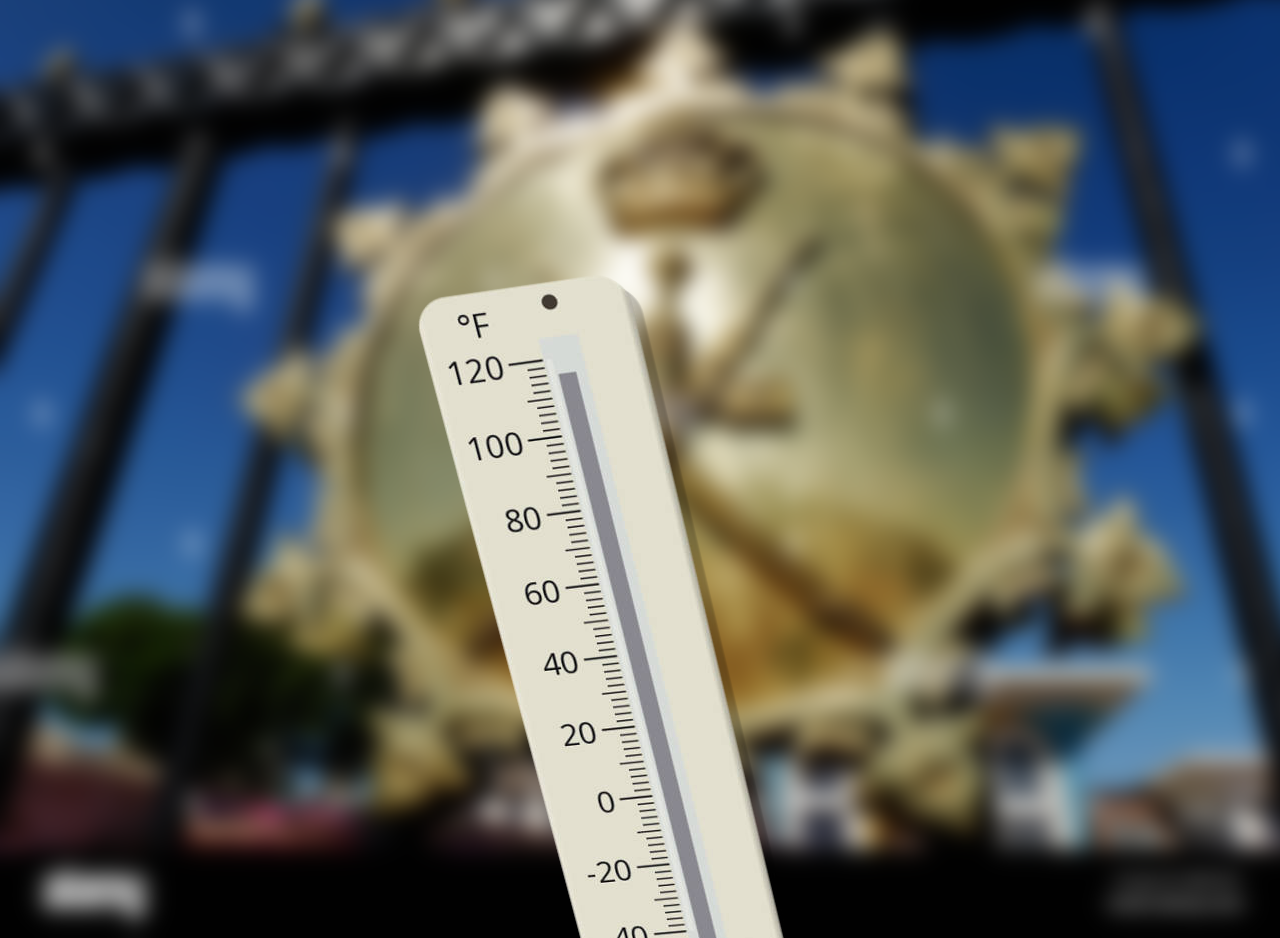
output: value=116 unit=°F
